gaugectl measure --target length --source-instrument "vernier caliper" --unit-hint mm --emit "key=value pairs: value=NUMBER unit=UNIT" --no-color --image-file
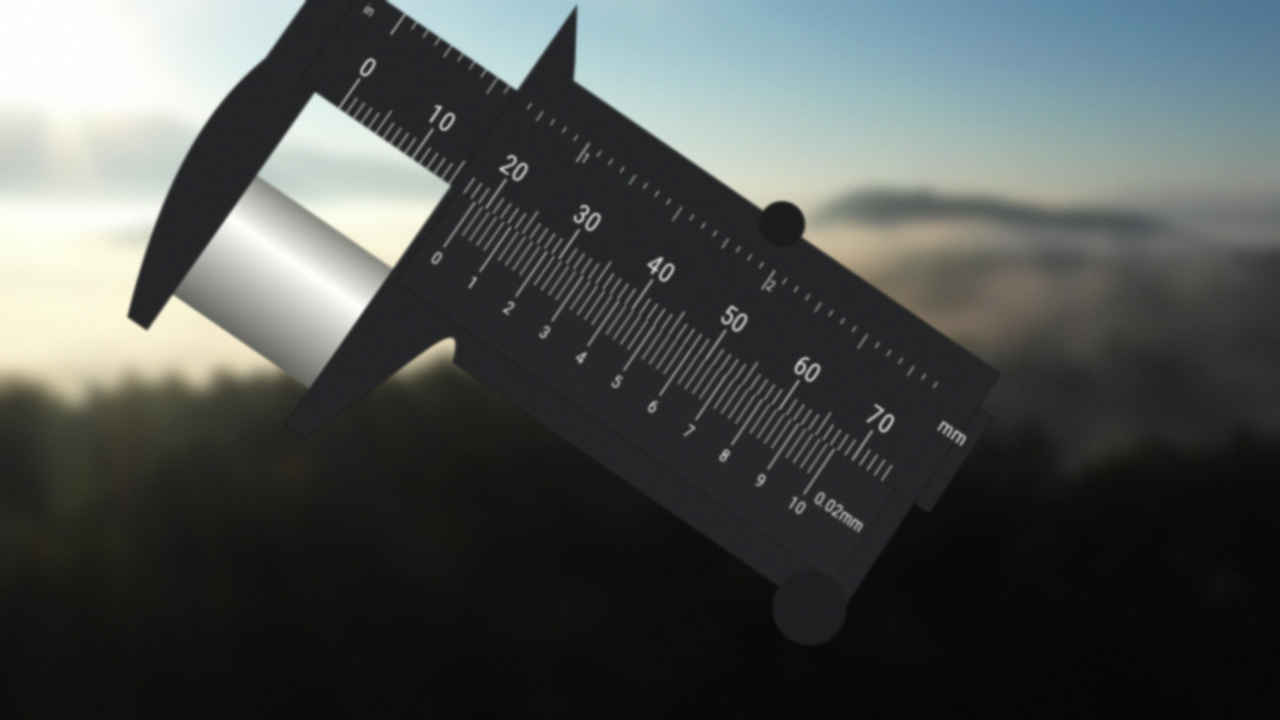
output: value=18.6 unit=mm
